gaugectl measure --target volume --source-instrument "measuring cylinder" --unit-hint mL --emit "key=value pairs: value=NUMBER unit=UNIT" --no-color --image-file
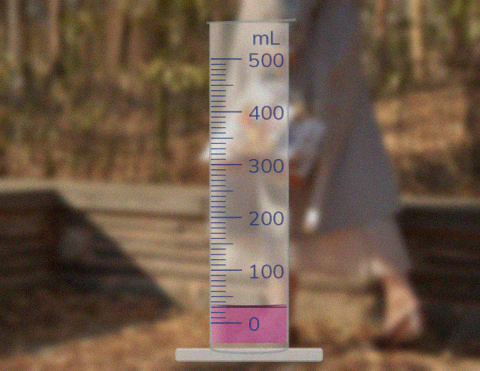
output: value=30 unit=mL
